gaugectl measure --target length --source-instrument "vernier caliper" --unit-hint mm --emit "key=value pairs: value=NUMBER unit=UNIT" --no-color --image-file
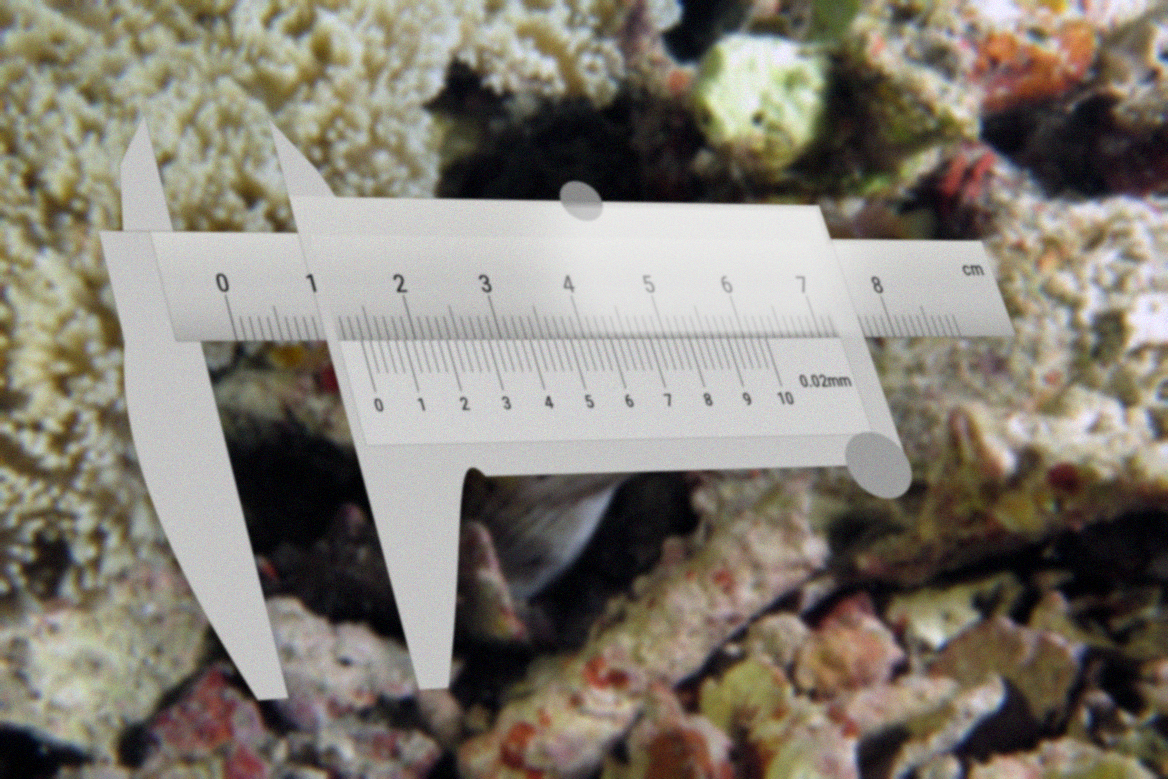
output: value=13.8 unit=mm
